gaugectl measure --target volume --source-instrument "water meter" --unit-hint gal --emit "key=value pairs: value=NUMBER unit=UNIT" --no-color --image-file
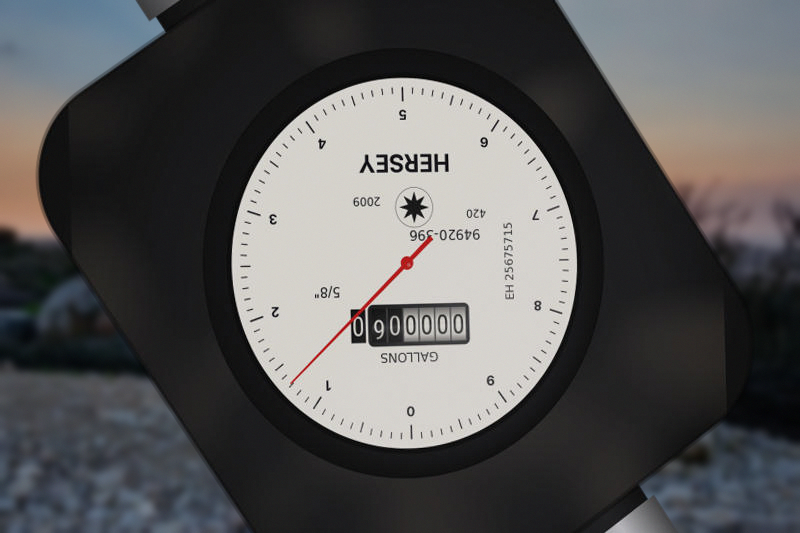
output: value=61.3 unit=gal
